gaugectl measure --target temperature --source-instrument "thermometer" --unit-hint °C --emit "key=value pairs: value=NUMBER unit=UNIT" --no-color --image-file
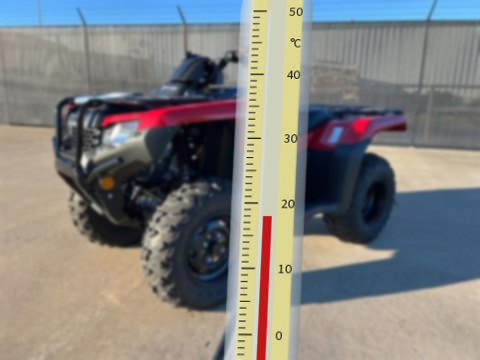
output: value=18 unit=°C
